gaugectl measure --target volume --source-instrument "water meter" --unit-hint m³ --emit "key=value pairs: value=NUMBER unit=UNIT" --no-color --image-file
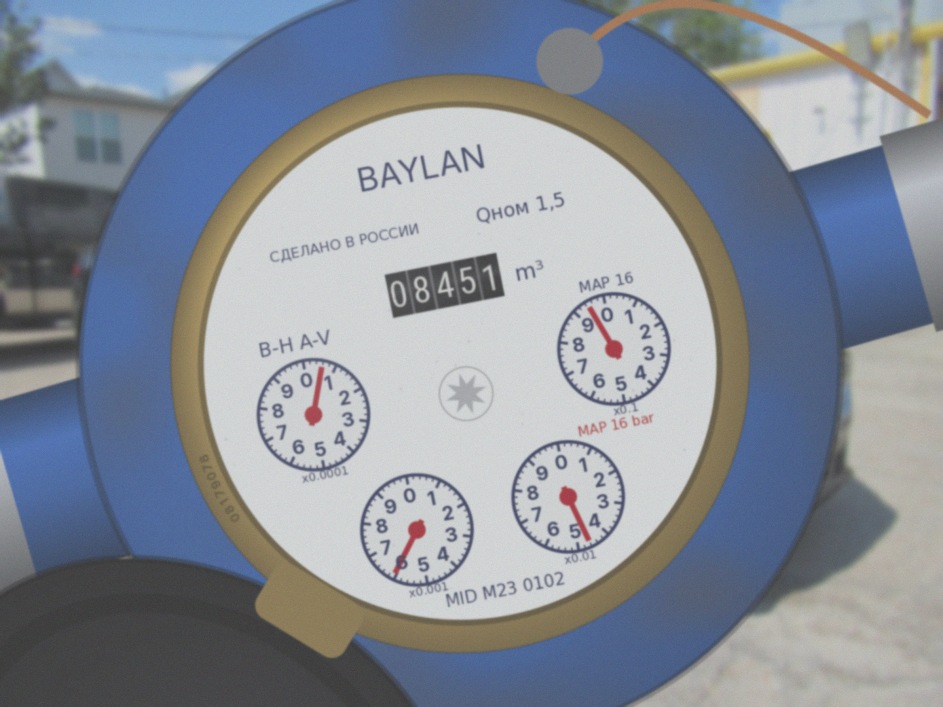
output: value=8450.9460 unit=m³
